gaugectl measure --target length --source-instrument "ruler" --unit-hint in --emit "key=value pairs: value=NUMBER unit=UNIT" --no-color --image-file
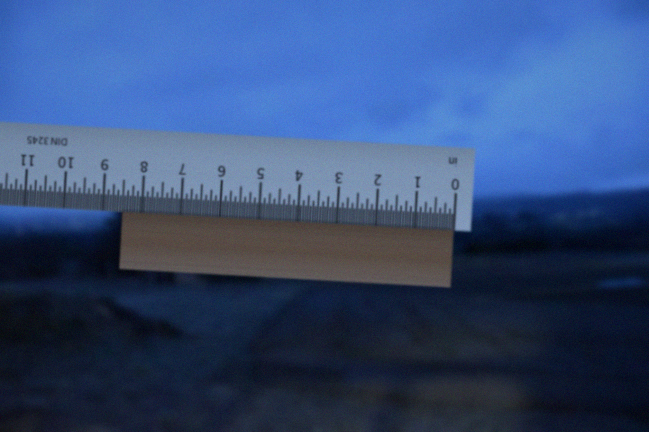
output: value=8.5 unit=in
